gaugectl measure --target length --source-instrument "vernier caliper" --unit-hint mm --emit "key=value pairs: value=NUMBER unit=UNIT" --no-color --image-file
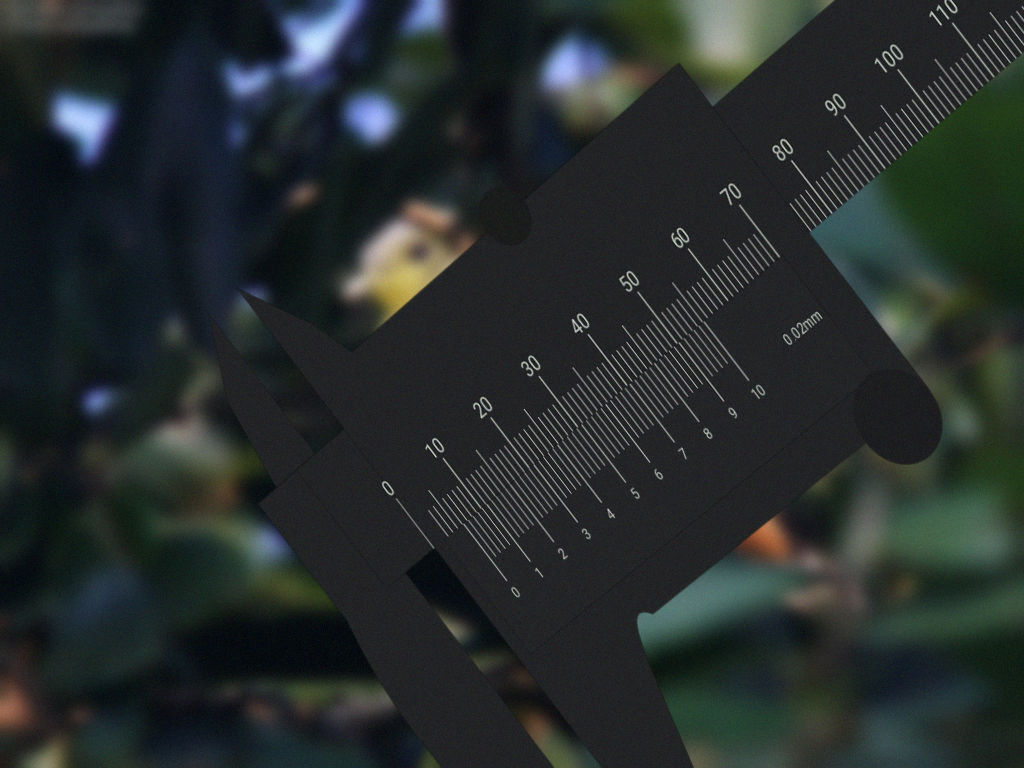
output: value=6.2 unit=mm
